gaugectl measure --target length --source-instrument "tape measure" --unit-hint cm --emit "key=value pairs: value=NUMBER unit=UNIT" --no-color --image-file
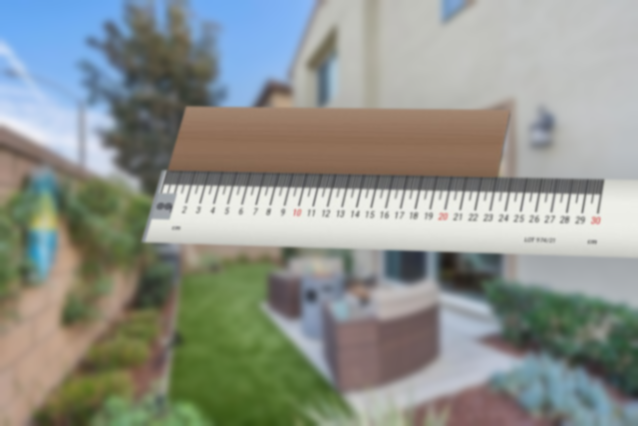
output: value=23 unit=cm
